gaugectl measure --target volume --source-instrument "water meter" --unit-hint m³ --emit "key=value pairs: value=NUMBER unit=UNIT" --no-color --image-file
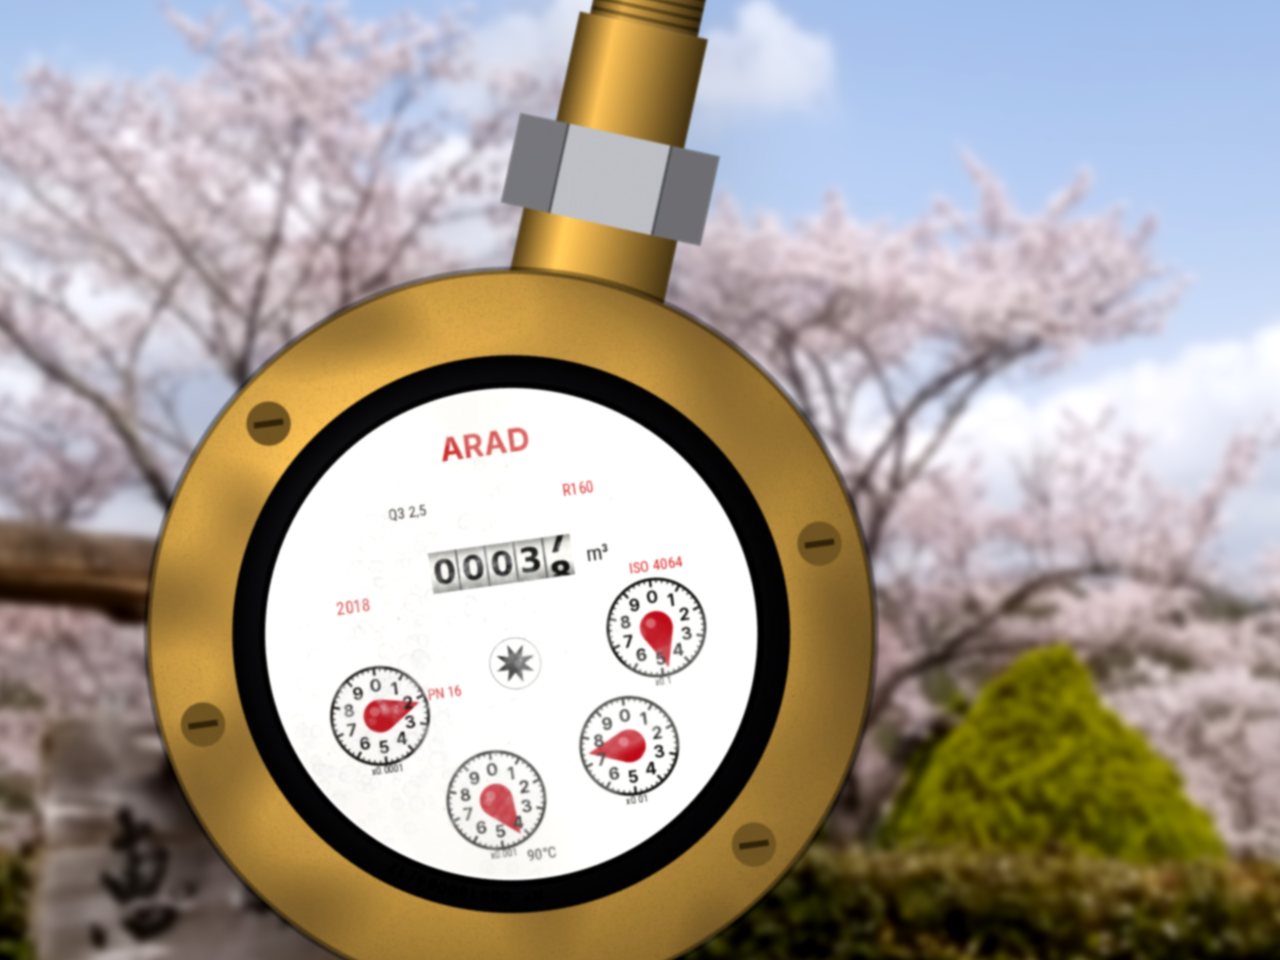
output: value=37.4742 unit=m³
